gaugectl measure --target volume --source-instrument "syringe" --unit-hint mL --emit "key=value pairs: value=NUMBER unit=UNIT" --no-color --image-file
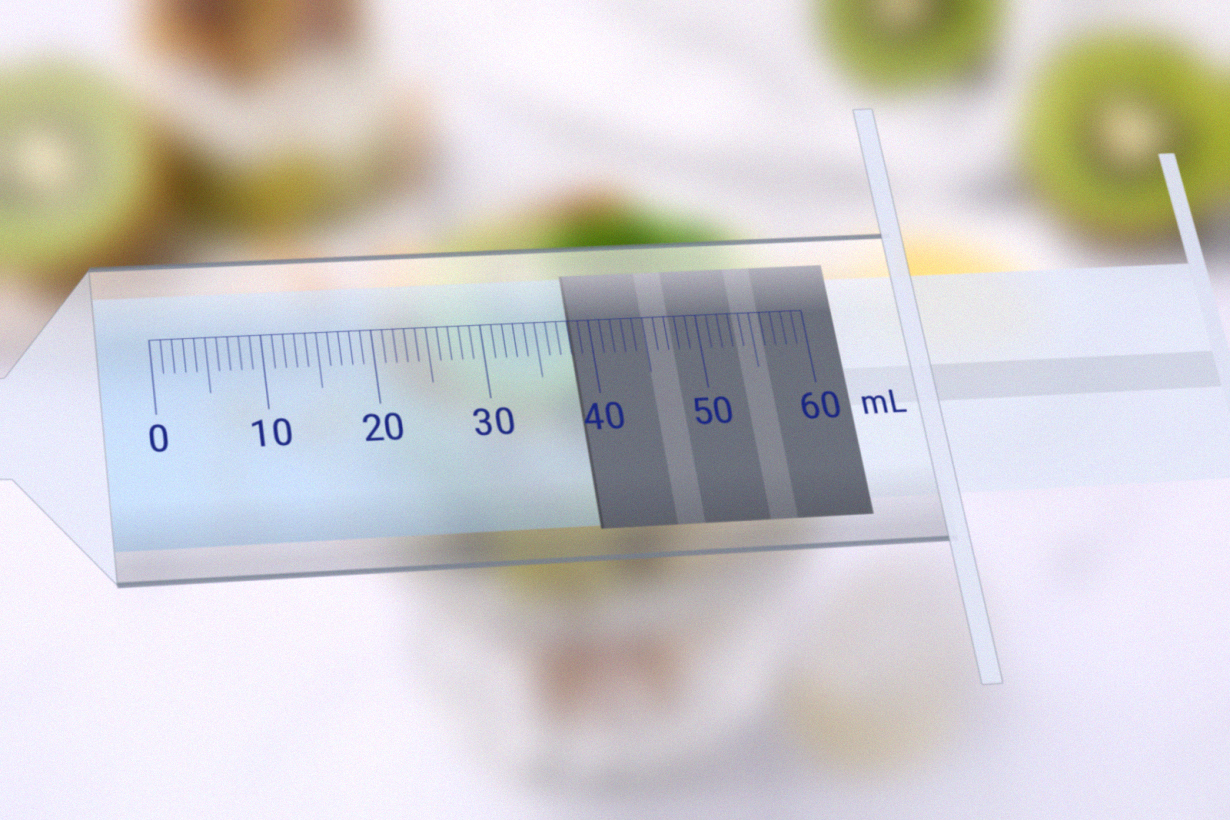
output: value=38 unit=mL
